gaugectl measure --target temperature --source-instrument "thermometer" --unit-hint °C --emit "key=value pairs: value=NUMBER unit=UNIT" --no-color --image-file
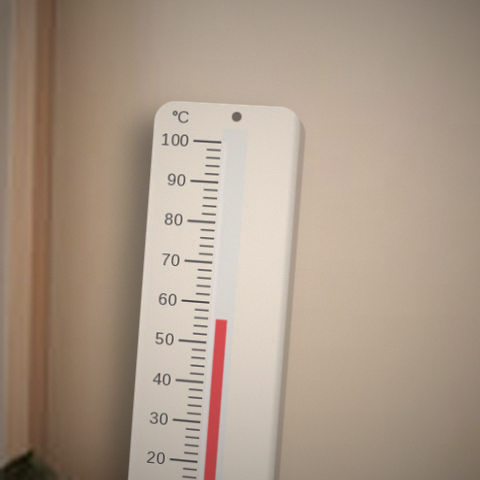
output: value=56 unit=°C
